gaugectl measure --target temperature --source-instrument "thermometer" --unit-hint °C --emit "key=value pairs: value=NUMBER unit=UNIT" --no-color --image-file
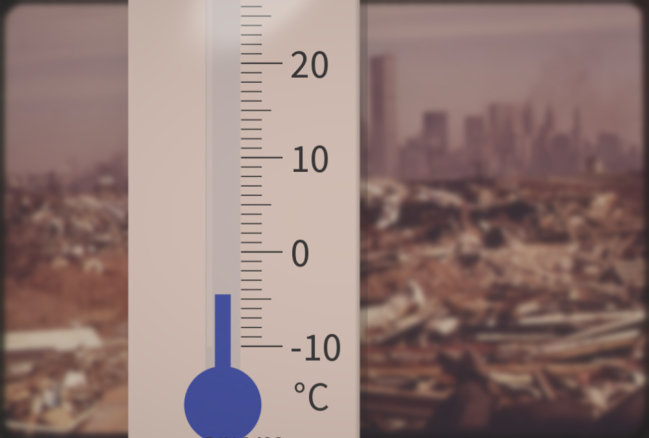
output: value=-4.5 unit=°C
